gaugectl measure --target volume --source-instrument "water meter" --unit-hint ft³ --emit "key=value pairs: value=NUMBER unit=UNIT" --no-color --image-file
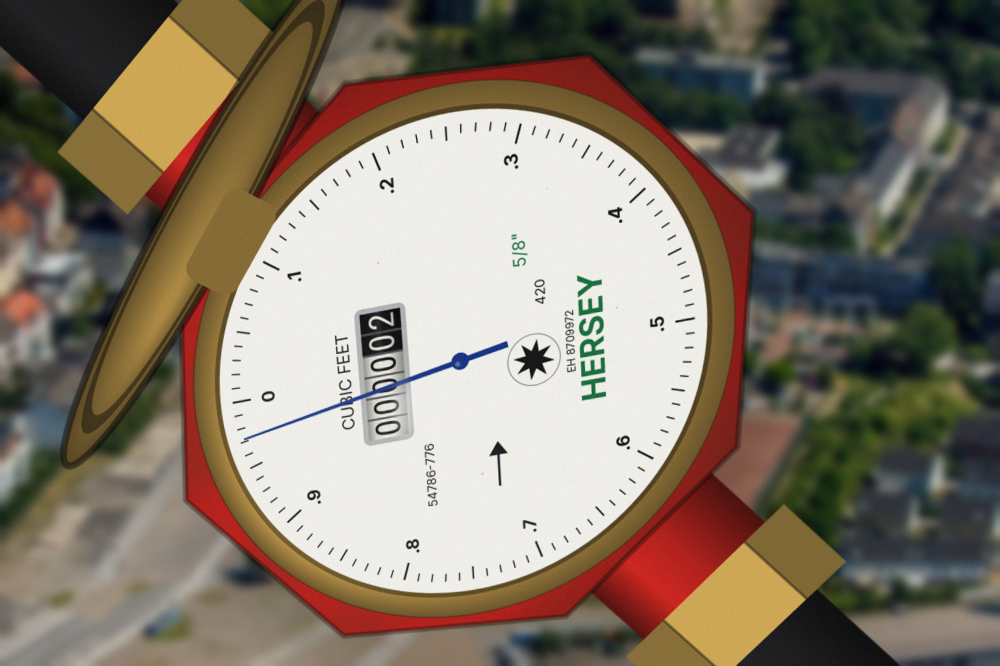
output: value=1.97 unit=ft³
